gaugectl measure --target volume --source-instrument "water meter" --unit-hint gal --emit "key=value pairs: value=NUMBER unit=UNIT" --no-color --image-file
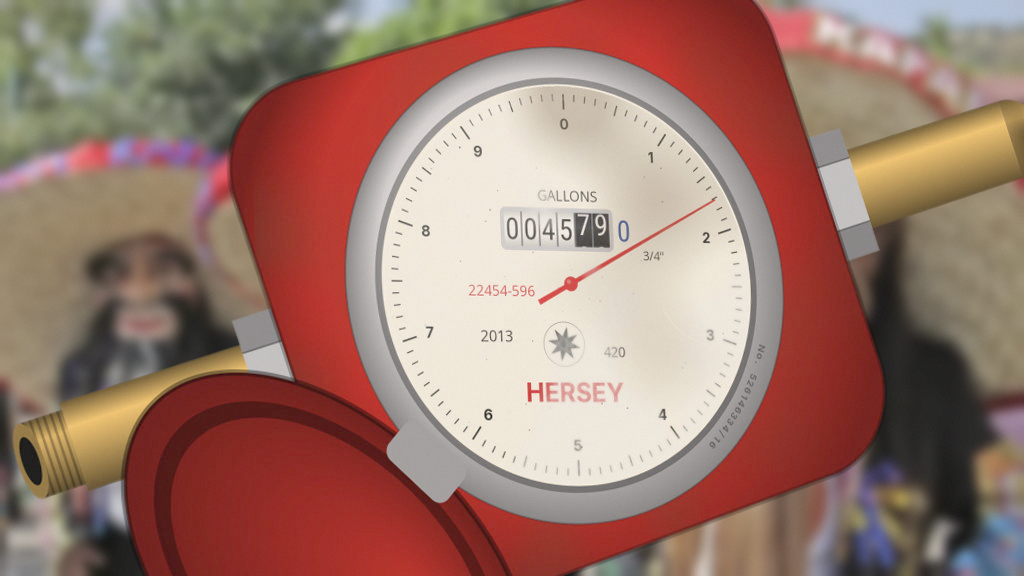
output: value=45791.7 unit=gal
